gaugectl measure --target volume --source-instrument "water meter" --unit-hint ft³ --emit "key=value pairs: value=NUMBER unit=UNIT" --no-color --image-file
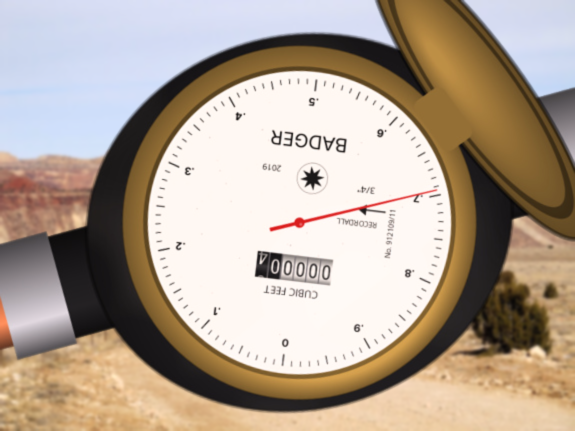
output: value=3.69 unit=ft³
